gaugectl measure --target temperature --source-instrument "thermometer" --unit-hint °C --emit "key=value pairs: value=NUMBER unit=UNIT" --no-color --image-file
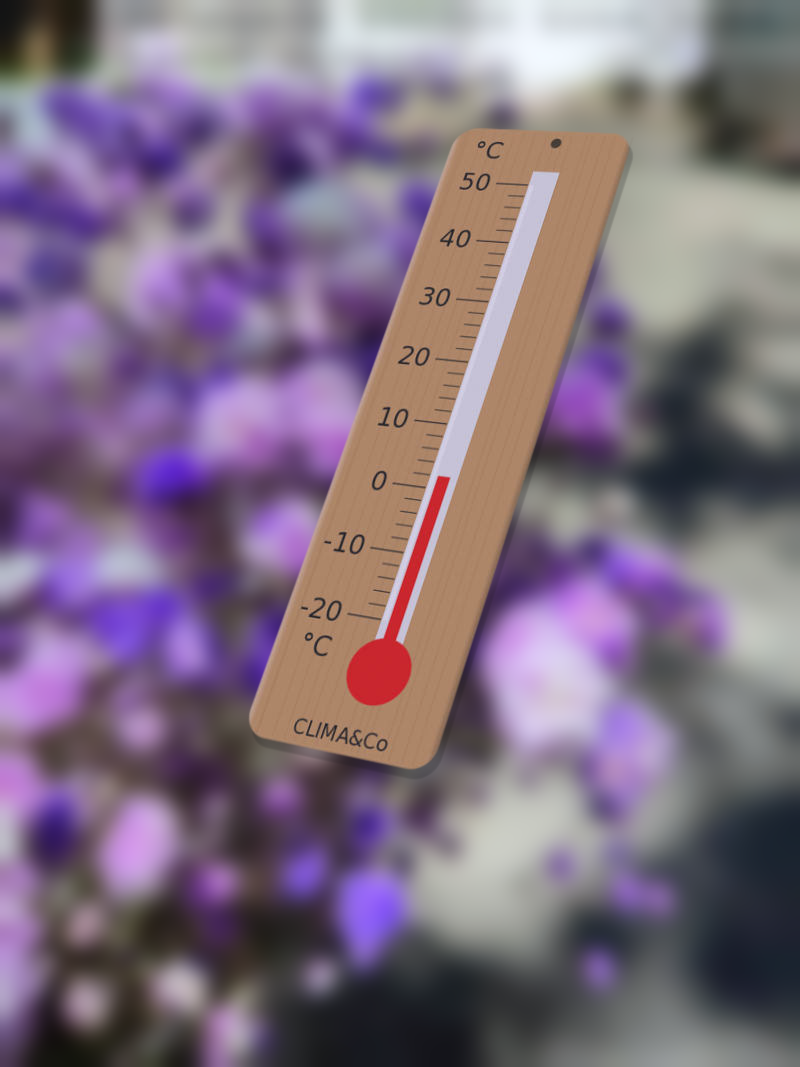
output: value=2 unit=°C
